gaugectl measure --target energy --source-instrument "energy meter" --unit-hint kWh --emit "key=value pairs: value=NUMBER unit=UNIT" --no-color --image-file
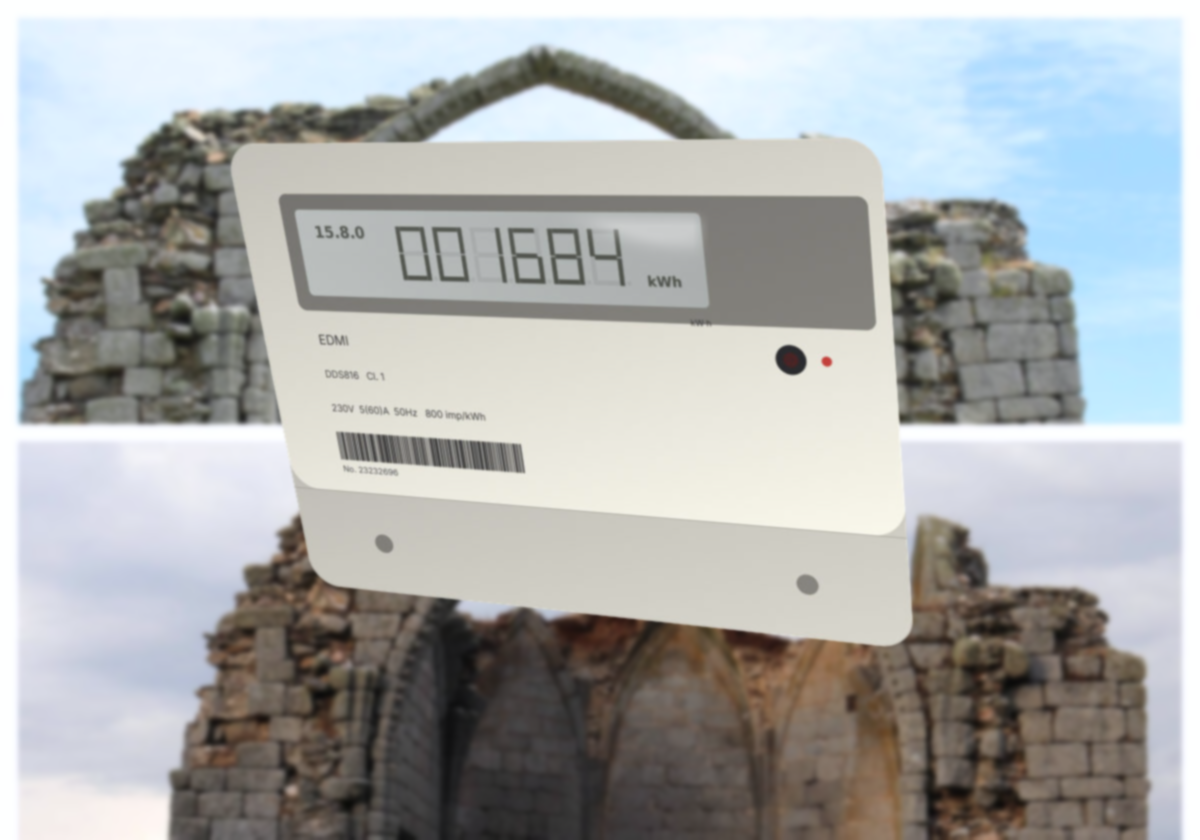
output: value=1684 unit=kWh
